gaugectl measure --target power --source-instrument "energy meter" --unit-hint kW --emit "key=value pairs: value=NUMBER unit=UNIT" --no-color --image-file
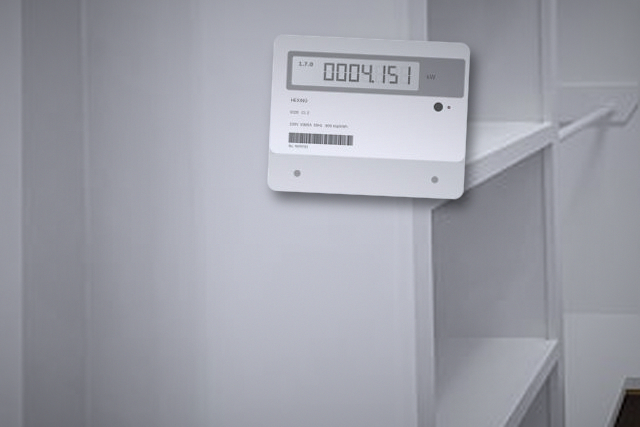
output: value=4.151 unit=kW
